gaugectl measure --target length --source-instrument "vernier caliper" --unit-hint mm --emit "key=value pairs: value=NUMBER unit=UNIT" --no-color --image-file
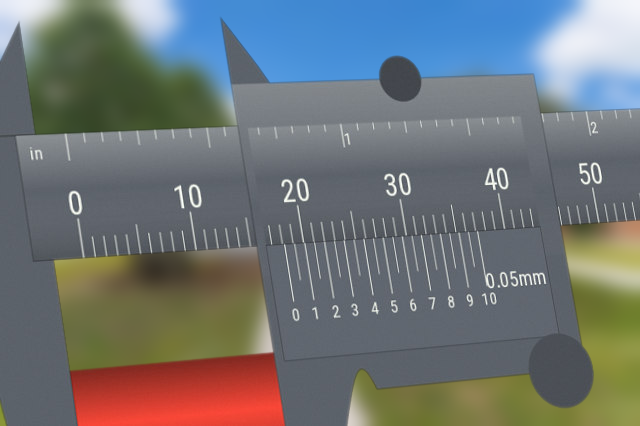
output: value=18.2 unit=mm
